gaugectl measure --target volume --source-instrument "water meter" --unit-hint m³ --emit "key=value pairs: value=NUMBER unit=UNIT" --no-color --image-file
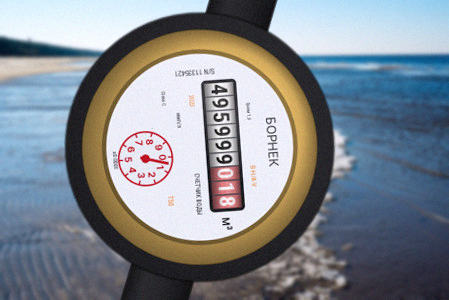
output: value=495999.0180 unit=m³
